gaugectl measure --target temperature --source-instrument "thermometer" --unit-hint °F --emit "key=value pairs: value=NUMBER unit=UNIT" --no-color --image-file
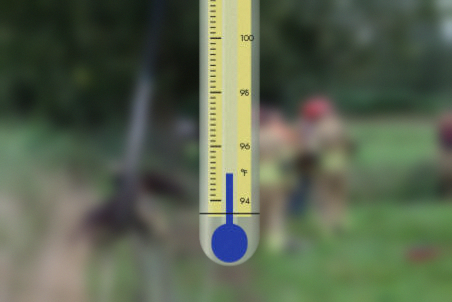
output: value=95 unit=°F
